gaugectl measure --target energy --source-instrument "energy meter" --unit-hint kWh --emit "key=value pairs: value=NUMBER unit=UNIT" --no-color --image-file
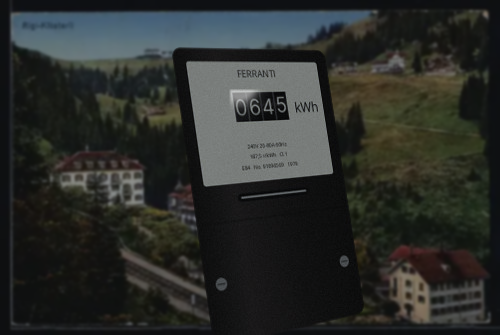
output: value=645 unit=kWh
